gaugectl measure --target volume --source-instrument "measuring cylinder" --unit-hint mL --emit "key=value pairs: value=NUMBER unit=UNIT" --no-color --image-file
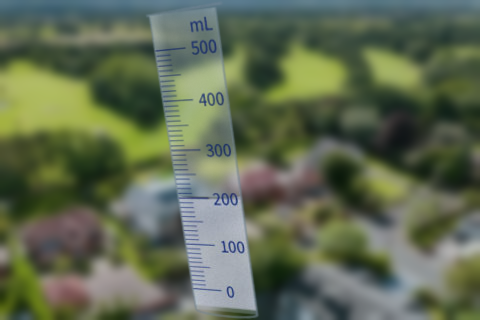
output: value=200 unit=mL
